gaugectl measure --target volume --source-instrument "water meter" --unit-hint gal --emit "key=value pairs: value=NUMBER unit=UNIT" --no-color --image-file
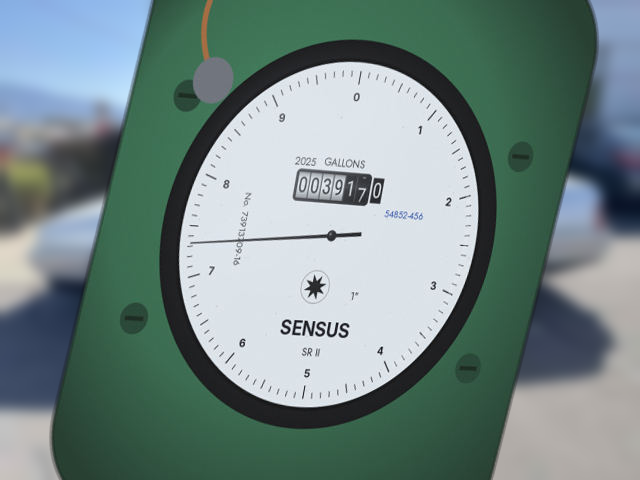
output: value=39167.3 unit=gal
